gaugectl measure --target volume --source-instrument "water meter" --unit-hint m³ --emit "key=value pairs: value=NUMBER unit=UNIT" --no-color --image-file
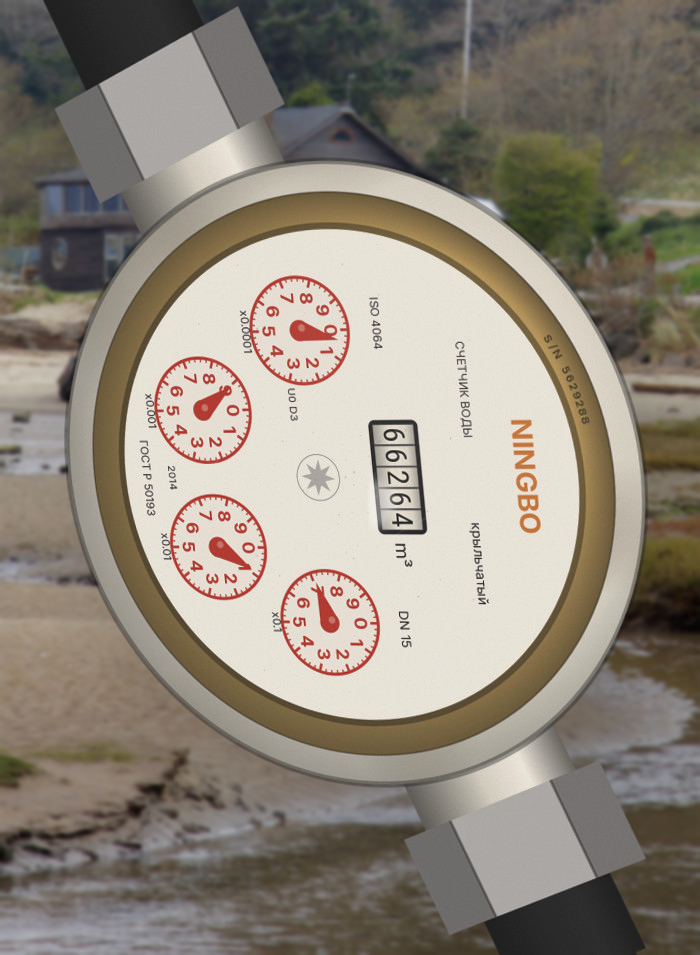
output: value=66264.7090 unit=m³
